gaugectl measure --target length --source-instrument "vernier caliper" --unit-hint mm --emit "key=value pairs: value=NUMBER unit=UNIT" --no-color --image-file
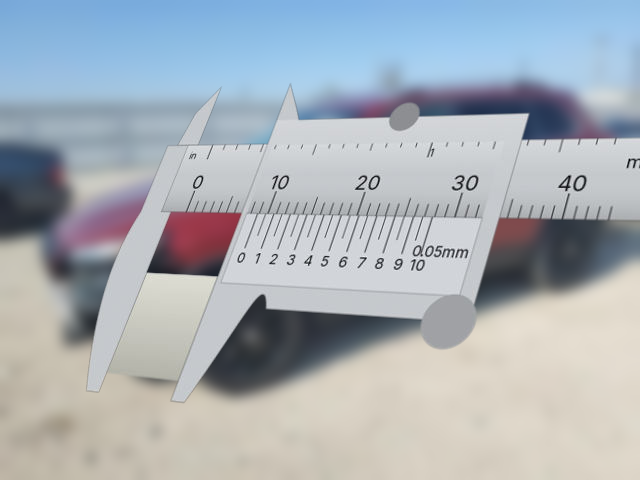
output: value=8.8 unit=mm
